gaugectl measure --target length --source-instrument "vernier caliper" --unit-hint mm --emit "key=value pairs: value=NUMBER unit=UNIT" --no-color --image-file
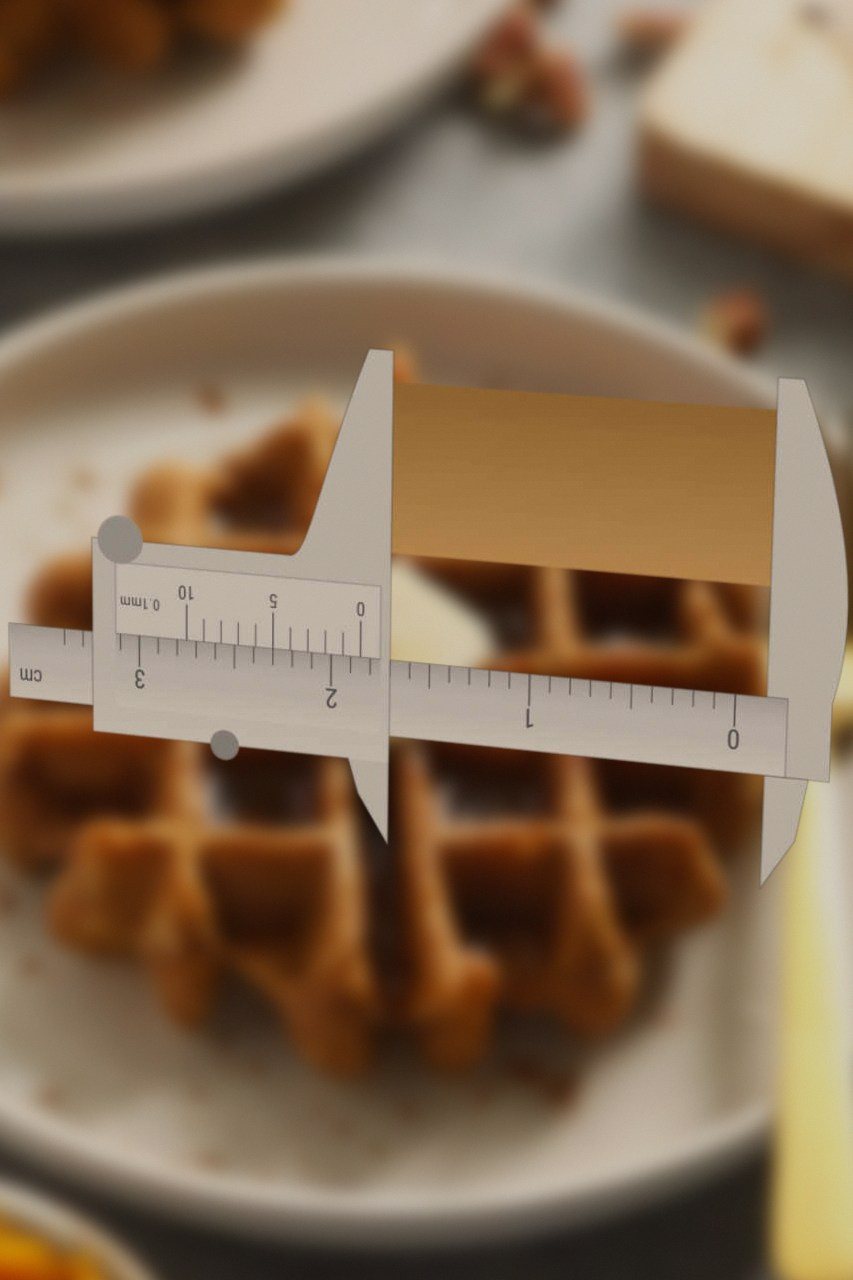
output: value=18.5 unit=mm
